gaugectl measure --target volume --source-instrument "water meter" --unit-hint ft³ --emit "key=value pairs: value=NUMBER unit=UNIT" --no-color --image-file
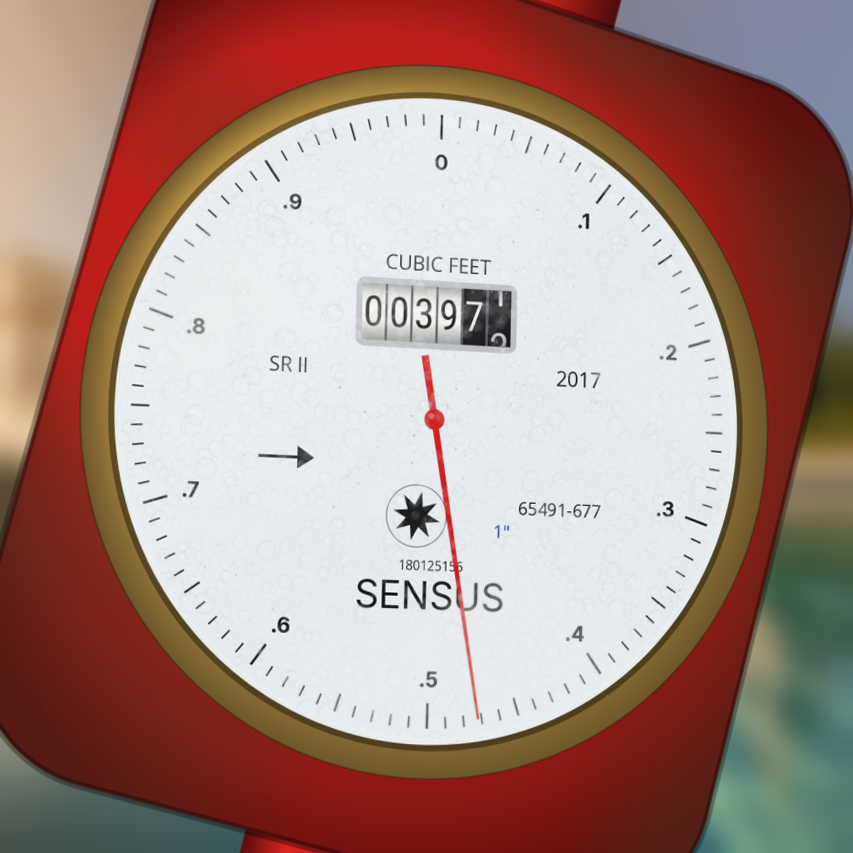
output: value=3971.47 unit=ft³
